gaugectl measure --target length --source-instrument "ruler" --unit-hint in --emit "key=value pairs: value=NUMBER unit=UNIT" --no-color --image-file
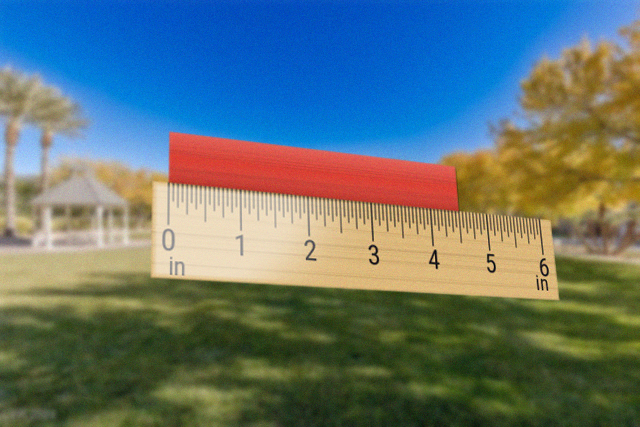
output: value=4.5 unit=in
